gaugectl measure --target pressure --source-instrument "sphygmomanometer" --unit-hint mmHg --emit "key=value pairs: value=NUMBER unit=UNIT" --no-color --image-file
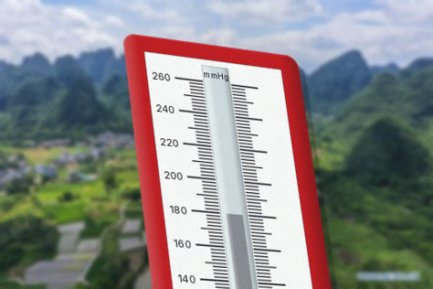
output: value=180 unit=mmHg
